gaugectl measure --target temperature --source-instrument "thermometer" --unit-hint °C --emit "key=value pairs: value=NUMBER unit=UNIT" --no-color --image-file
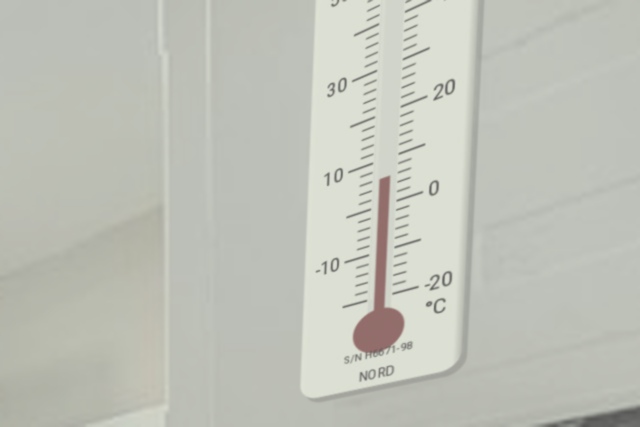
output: value=6 unit=°C
